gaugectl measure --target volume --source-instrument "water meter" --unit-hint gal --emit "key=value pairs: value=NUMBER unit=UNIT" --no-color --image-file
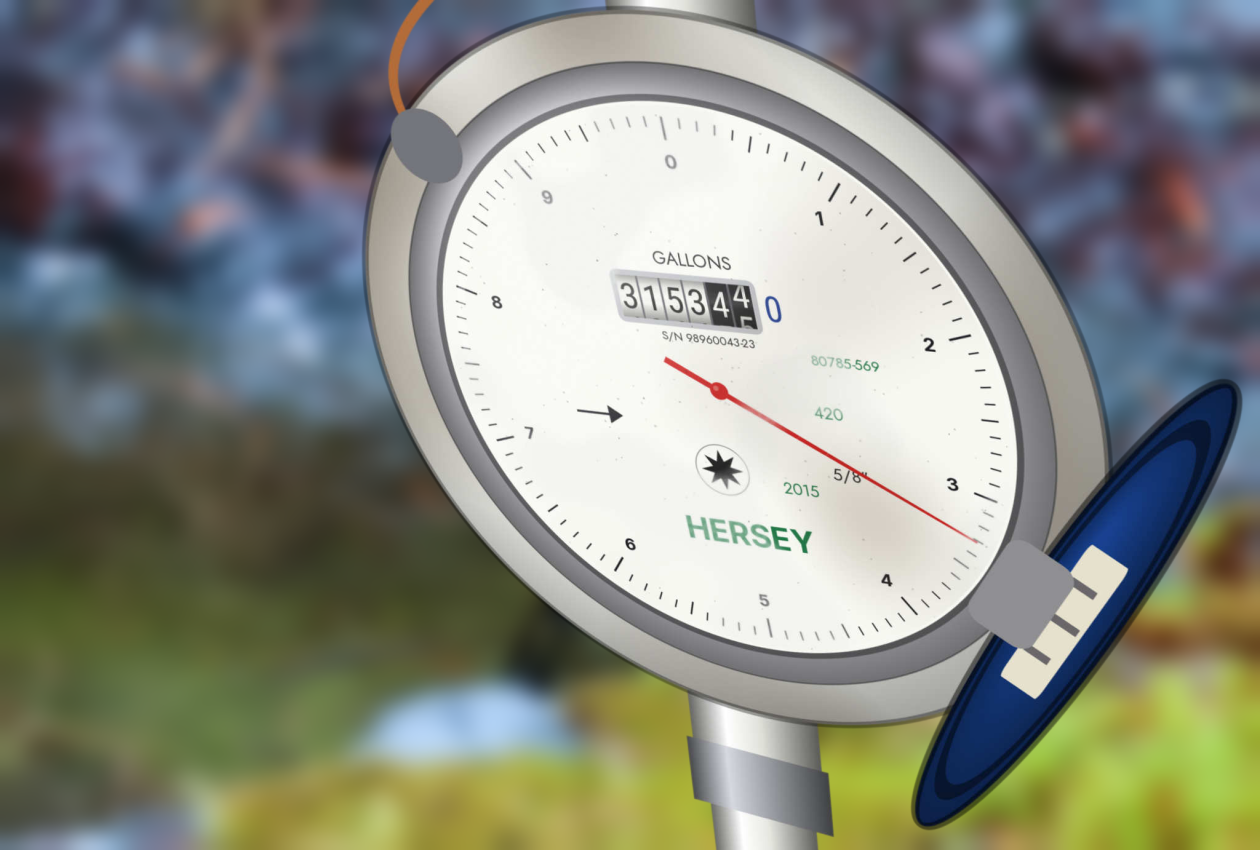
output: value=3153443.3 unit=gal
